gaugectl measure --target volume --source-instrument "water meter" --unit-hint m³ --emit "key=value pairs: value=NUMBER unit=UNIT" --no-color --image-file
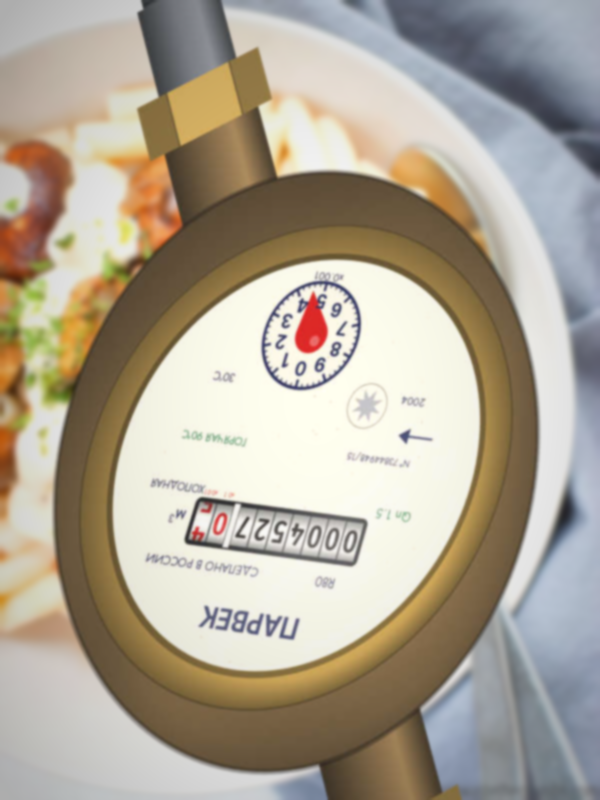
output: value=4527.044 unit=m³
